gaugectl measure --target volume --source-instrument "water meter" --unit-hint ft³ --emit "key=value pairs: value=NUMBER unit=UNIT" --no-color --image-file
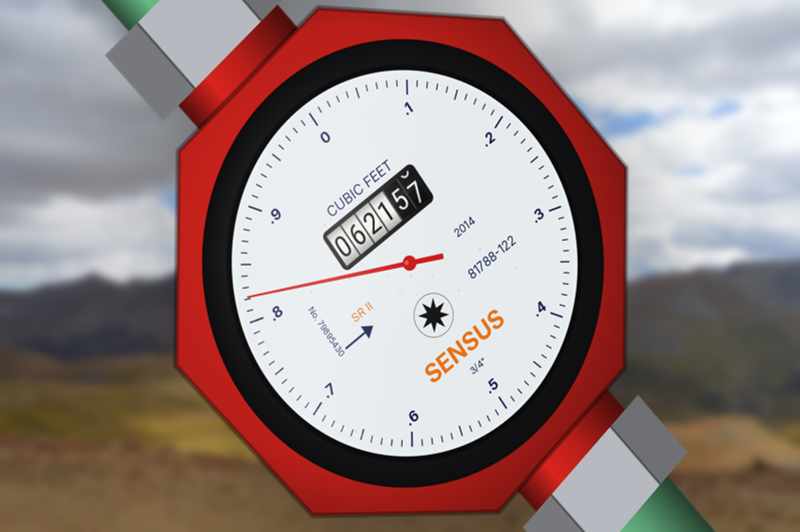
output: value=62156.82 unit=ft³
